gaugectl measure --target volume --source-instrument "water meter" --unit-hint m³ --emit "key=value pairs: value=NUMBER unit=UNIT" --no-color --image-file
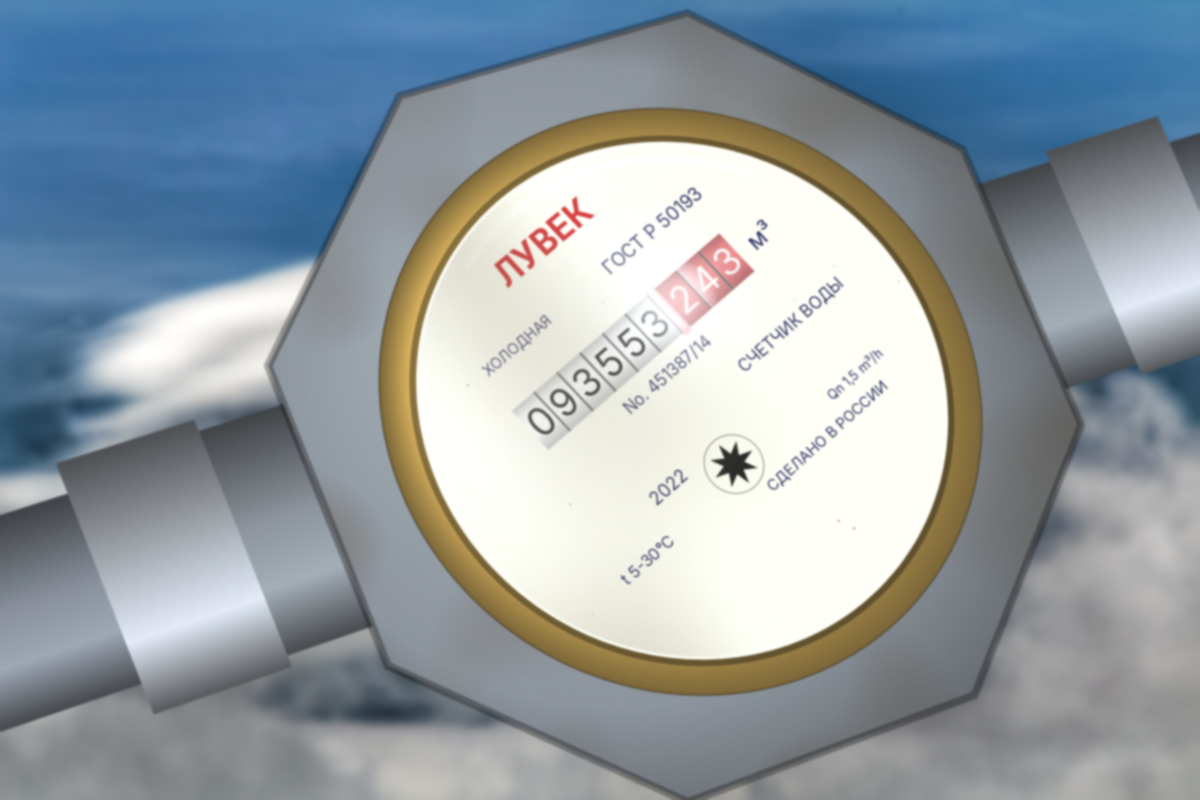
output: value=93553.243 unit=m³
